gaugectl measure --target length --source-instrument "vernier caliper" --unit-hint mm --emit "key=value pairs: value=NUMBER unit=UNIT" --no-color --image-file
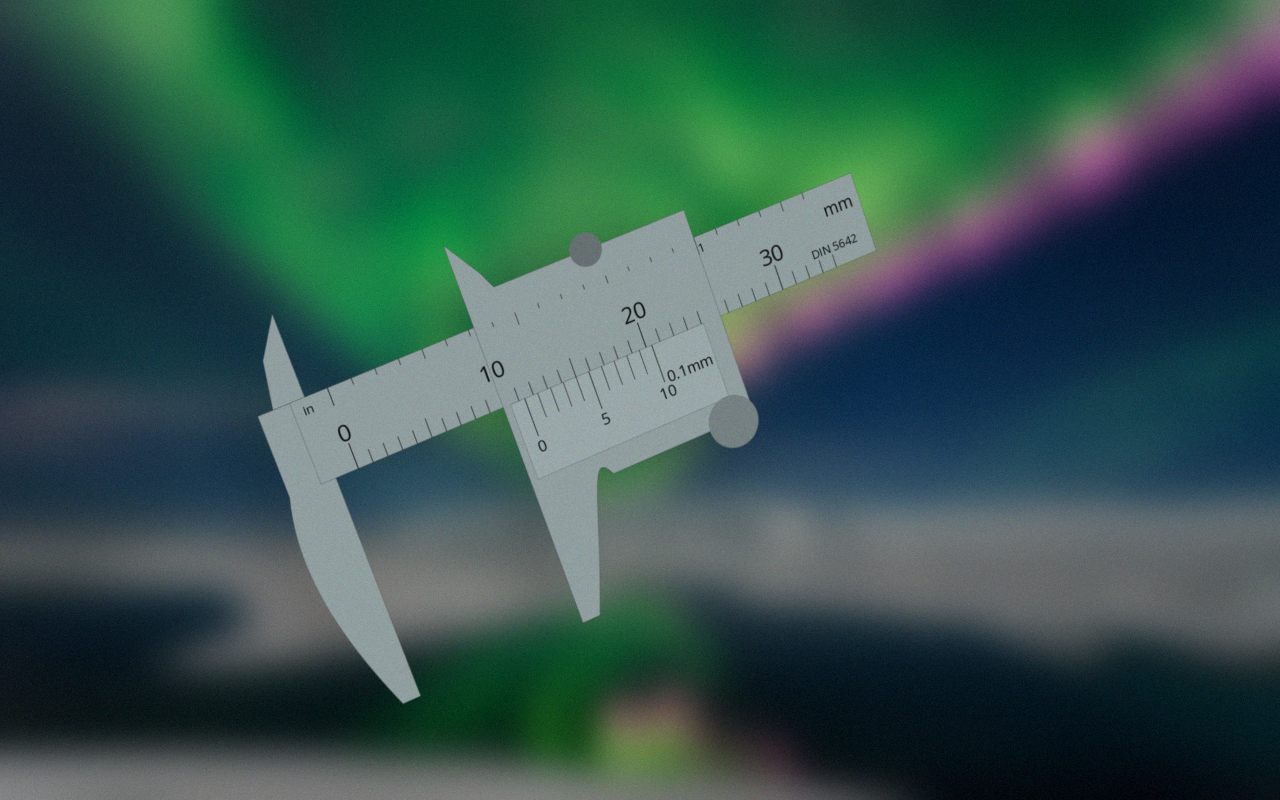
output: value=11.4 unit=mm
